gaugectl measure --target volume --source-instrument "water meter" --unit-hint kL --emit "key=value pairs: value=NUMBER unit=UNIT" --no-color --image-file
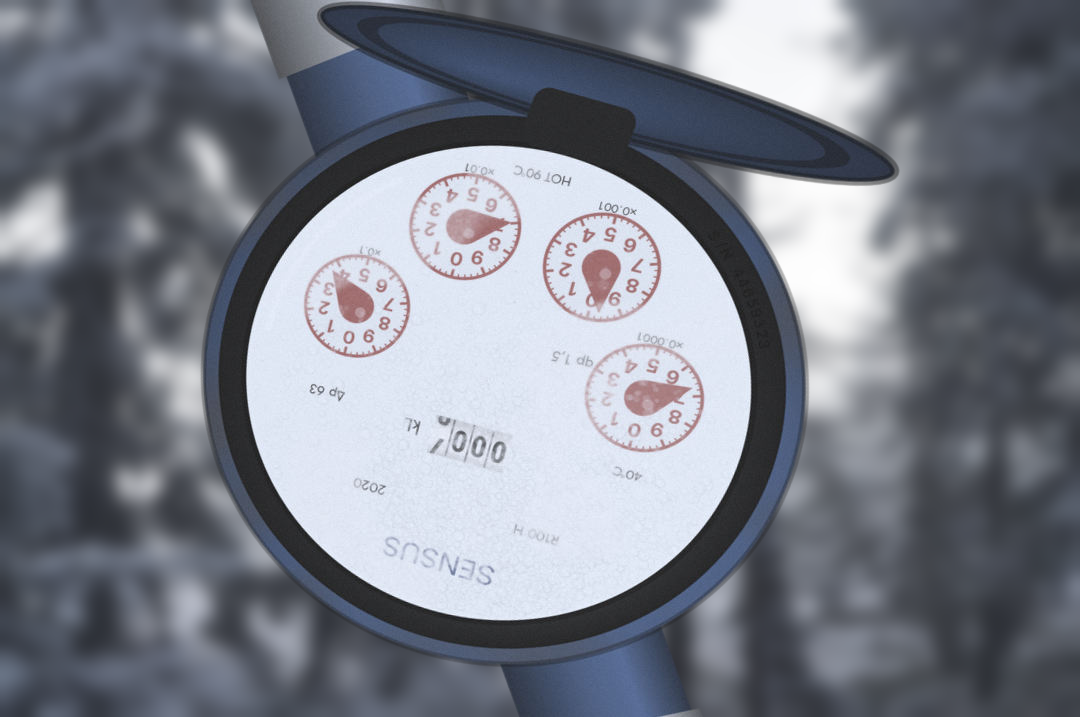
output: value=7.3696 unit=kL
